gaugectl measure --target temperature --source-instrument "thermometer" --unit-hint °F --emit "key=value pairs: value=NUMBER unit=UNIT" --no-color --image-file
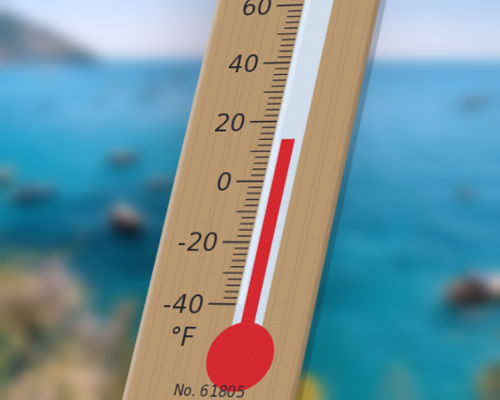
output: value=14 unit=°F
